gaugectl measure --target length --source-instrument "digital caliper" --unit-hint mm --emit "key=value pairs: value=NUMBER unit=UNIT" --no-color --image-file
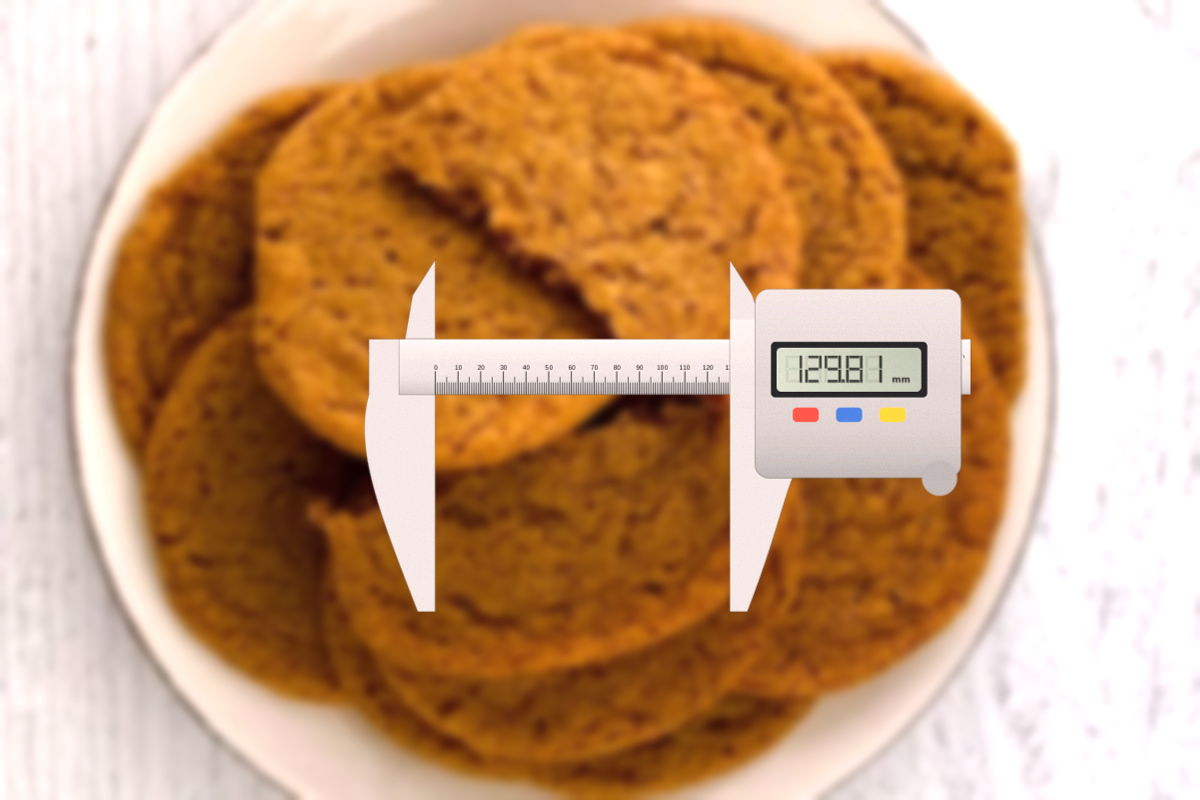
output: value=129.81 unit=mm
